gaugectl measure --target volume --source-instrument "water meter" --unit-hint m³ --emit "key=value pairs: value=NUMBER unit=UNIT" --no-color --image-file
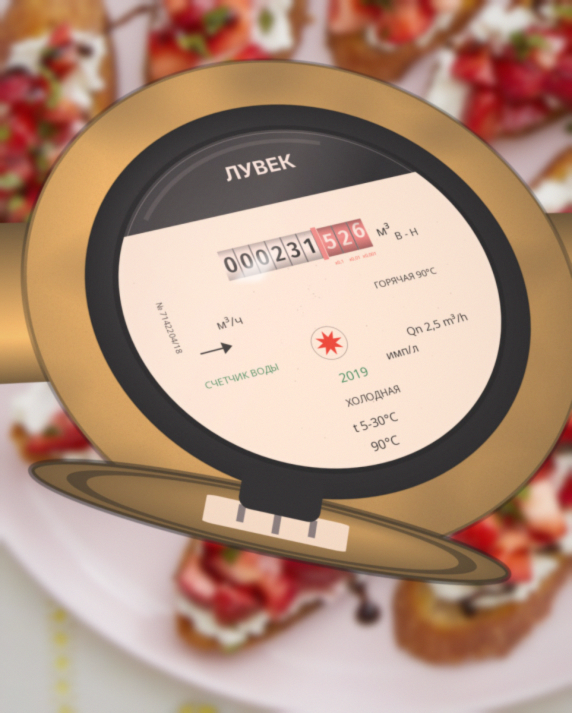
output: value=231.526 unit=m³
